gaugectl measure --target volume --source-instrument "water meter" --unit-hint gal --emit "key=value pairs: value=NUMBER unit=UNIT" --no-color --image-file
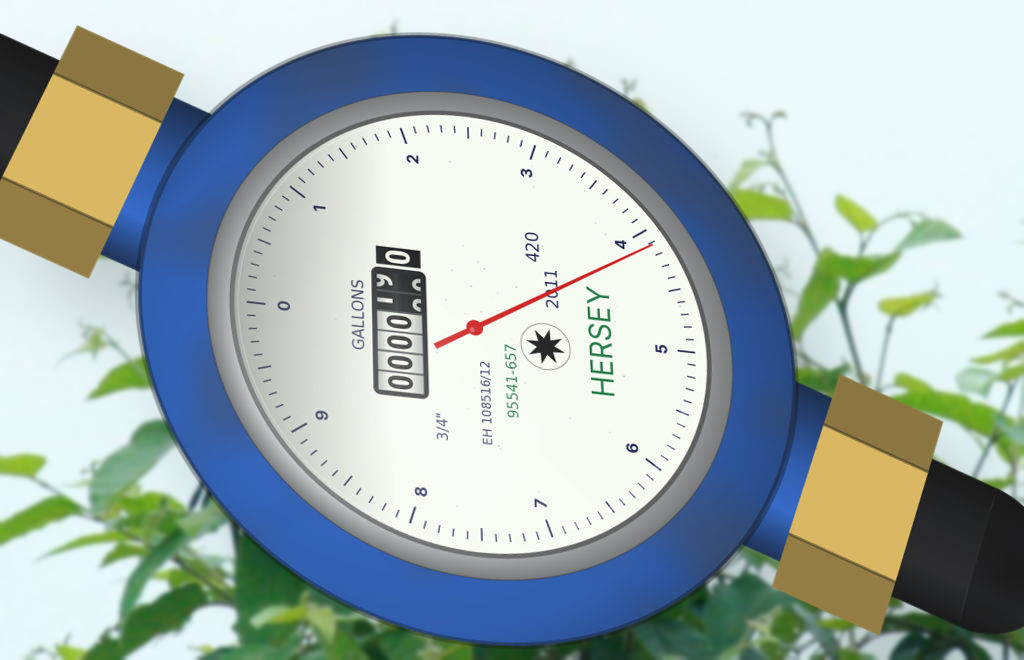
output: value=194.1 unit=gal
